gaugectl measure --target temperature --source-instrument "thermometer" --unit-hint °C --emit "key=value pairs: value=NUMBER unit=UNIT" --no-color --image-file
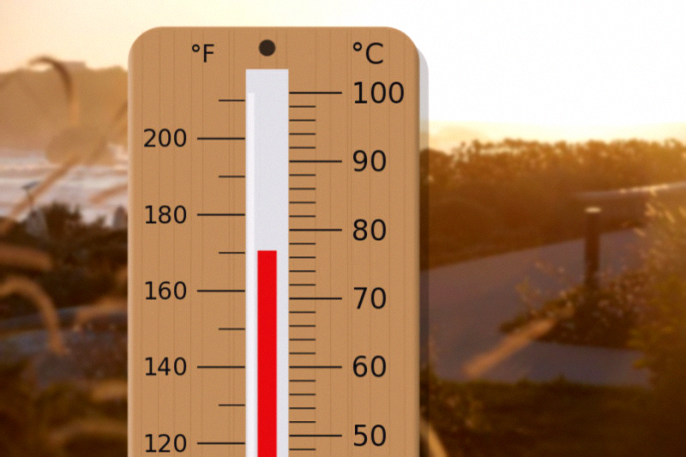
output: value=77 unit=°C
